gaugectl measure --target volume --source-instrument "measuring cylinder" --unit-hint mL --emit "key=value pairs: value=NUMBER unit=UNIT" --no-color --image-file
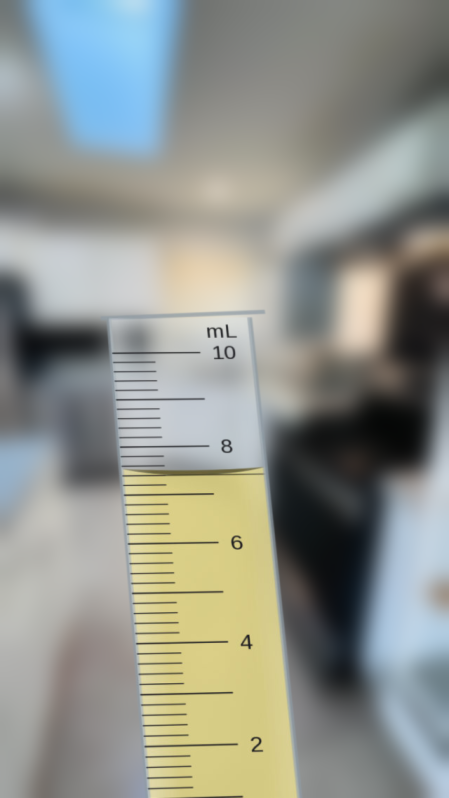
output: value=7.4 unit=mL
